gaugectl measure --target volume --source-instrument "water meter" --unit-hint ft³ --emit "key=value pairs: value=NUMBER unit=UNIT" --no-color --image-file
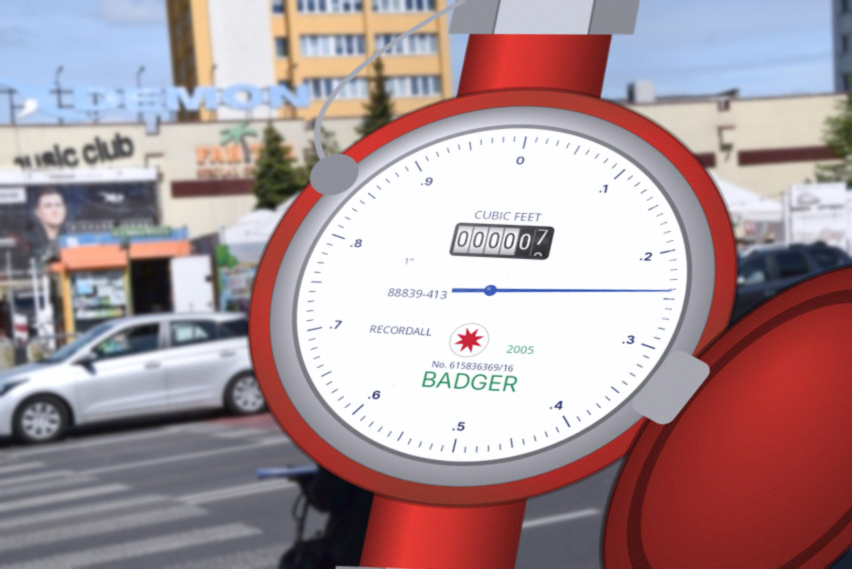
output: value=7.24 unit=ft³
